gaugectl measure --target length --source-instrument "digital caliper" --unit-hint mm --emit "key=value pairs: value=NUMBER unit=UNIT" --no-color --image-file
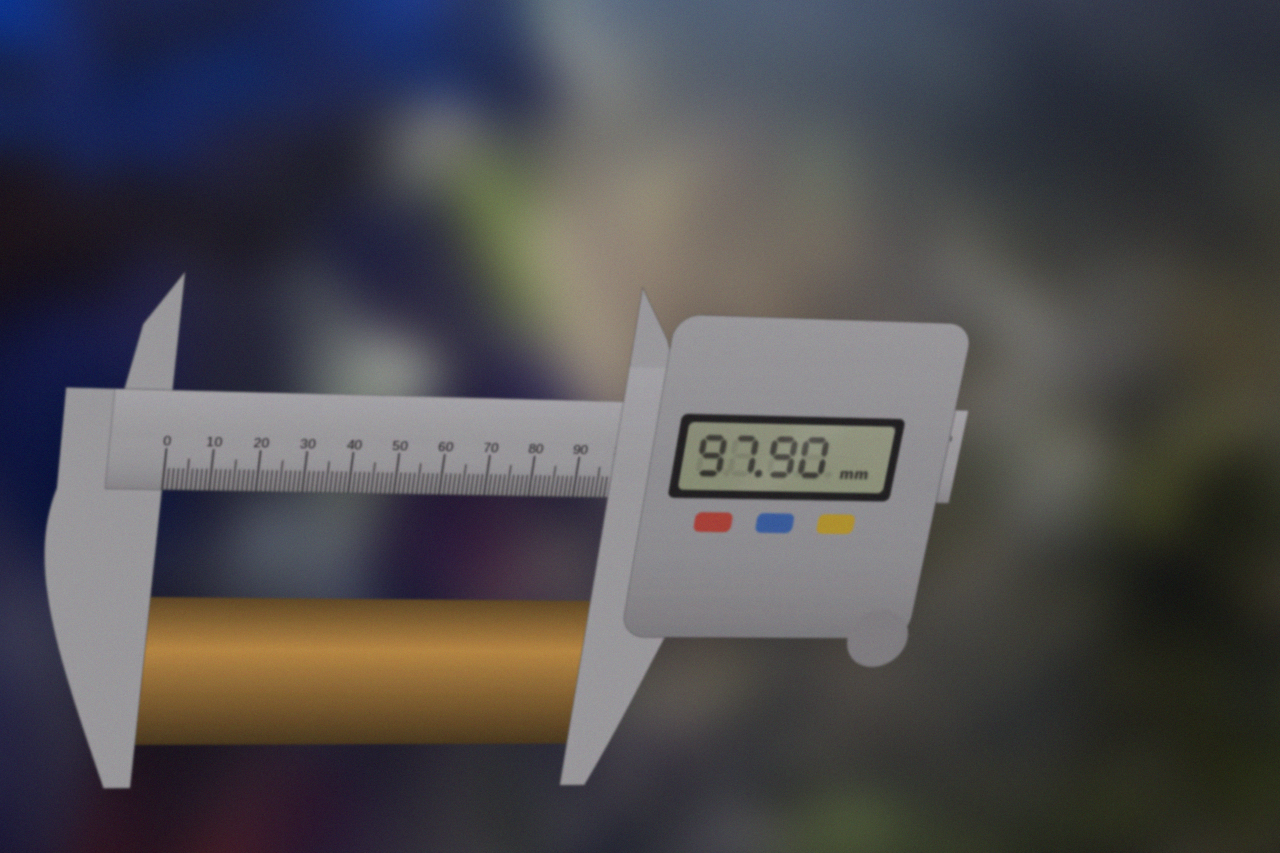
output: value=97.90 unit=mm
